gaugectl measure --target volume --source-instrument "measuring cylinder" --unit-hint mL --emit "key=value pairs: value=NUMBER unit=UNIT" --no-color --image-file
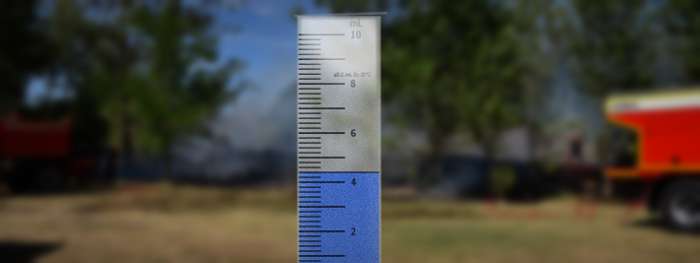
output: value=4.4 unit=mL
